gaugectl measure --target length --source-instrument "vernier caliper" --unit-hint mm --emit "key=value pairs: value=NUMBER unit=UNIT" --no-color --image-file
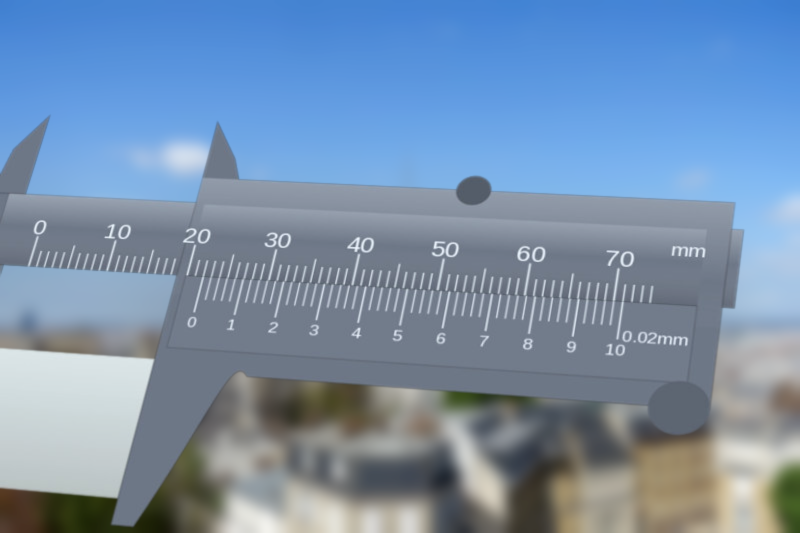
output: value=22.0 unit=mm
